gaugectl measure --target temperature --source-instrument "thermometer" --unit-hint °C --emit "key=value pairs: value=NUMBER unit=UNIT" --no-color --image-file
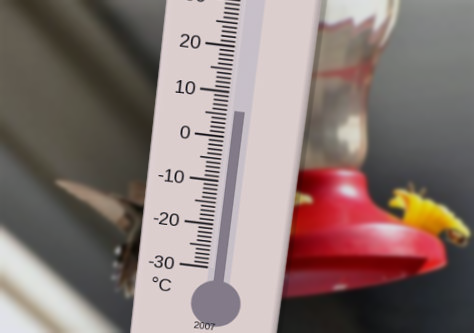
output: value=6 unit=°C
